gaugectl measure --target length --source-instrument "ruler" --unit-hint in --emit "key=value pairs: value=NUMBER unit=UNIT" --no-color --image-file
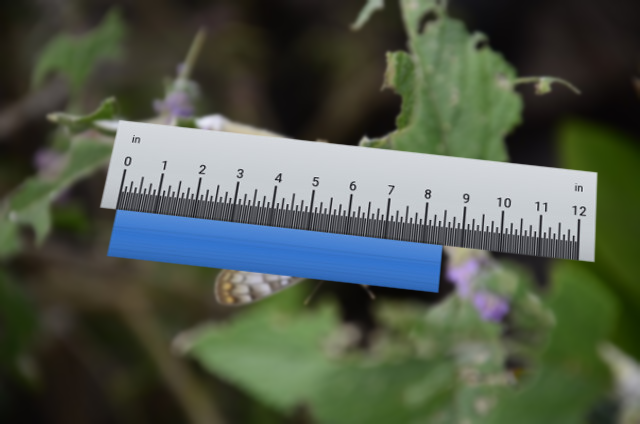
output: value=8.5 unit=in
